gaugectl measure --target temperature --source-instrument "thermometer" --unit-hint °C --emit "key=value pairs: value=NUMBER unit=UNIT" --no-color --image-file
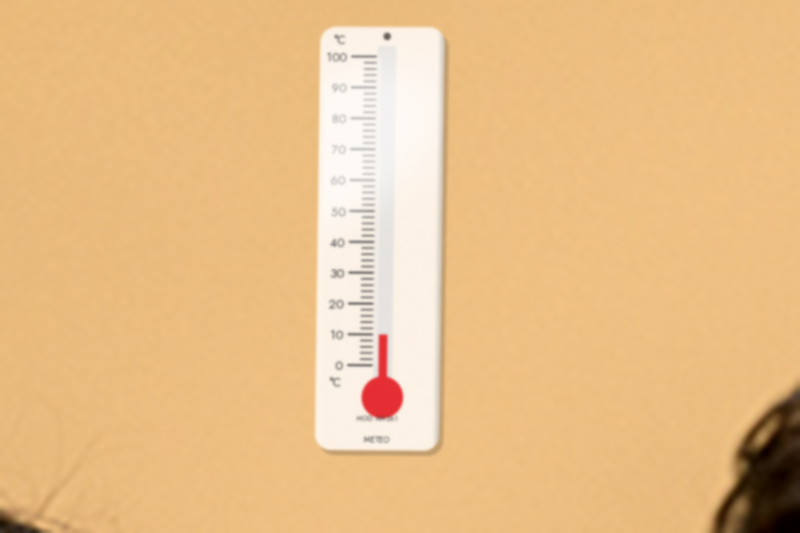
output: value=10 unit=°C
